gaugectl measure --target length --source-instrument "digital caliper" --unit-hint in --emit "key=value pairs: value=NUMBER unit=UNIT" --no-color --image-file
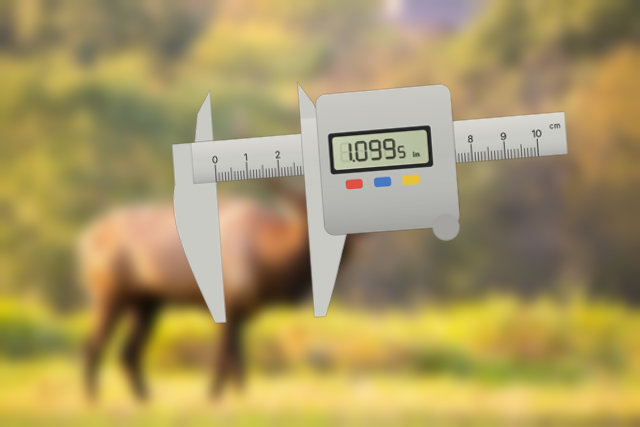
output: value=1.0995 unit=in
